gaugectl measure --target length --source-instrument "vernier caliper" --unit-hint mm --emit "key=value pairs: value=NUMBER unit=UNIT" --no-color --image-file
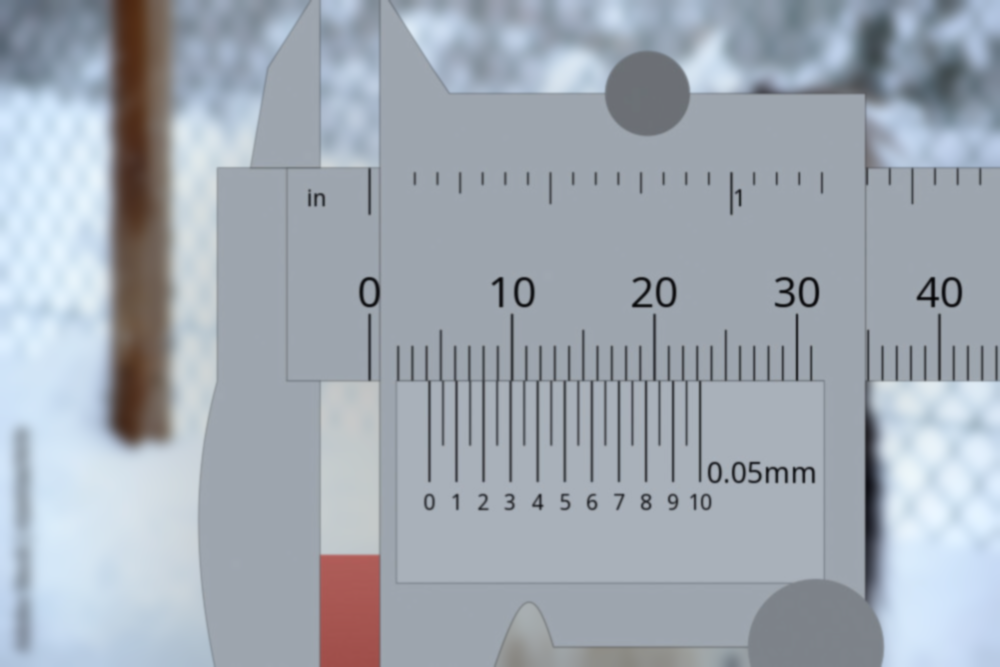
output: value=4.2 unit=mm
